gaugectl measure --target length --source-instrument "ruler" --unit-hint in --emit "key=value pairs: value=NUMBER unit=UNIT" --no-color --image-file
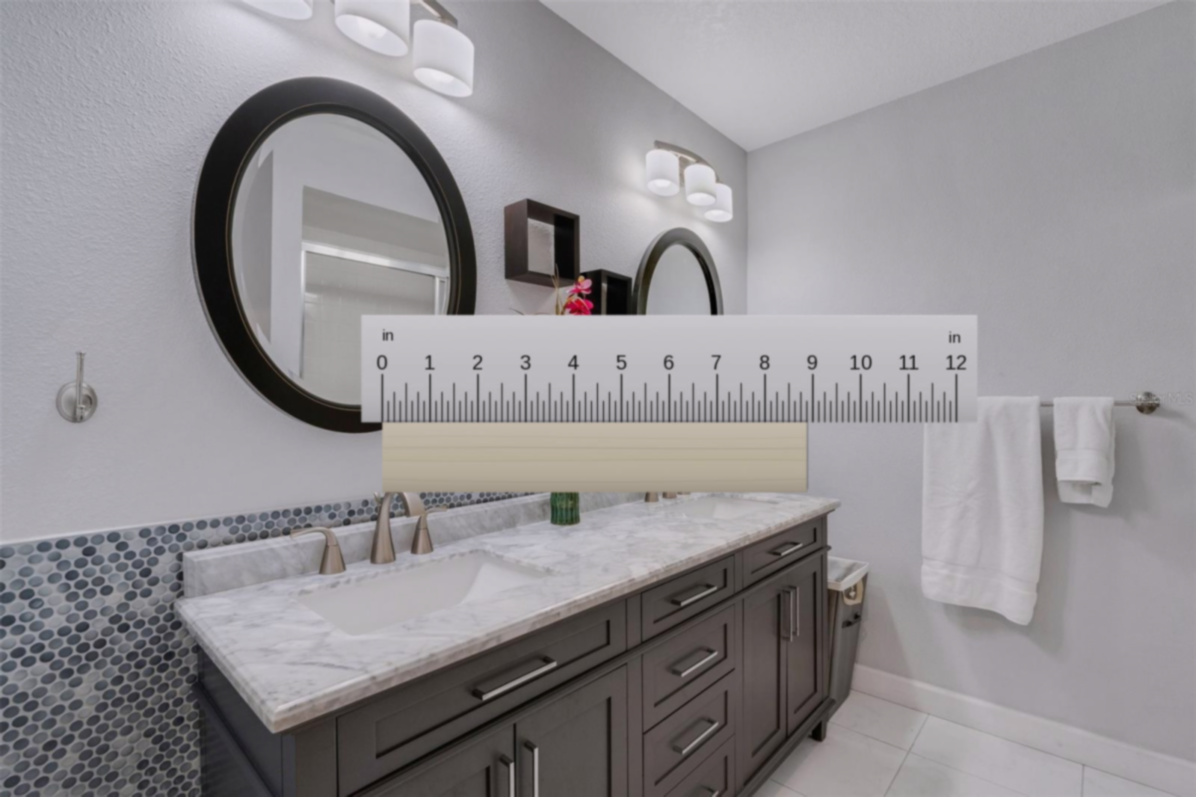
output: value=8.875 unit=in
